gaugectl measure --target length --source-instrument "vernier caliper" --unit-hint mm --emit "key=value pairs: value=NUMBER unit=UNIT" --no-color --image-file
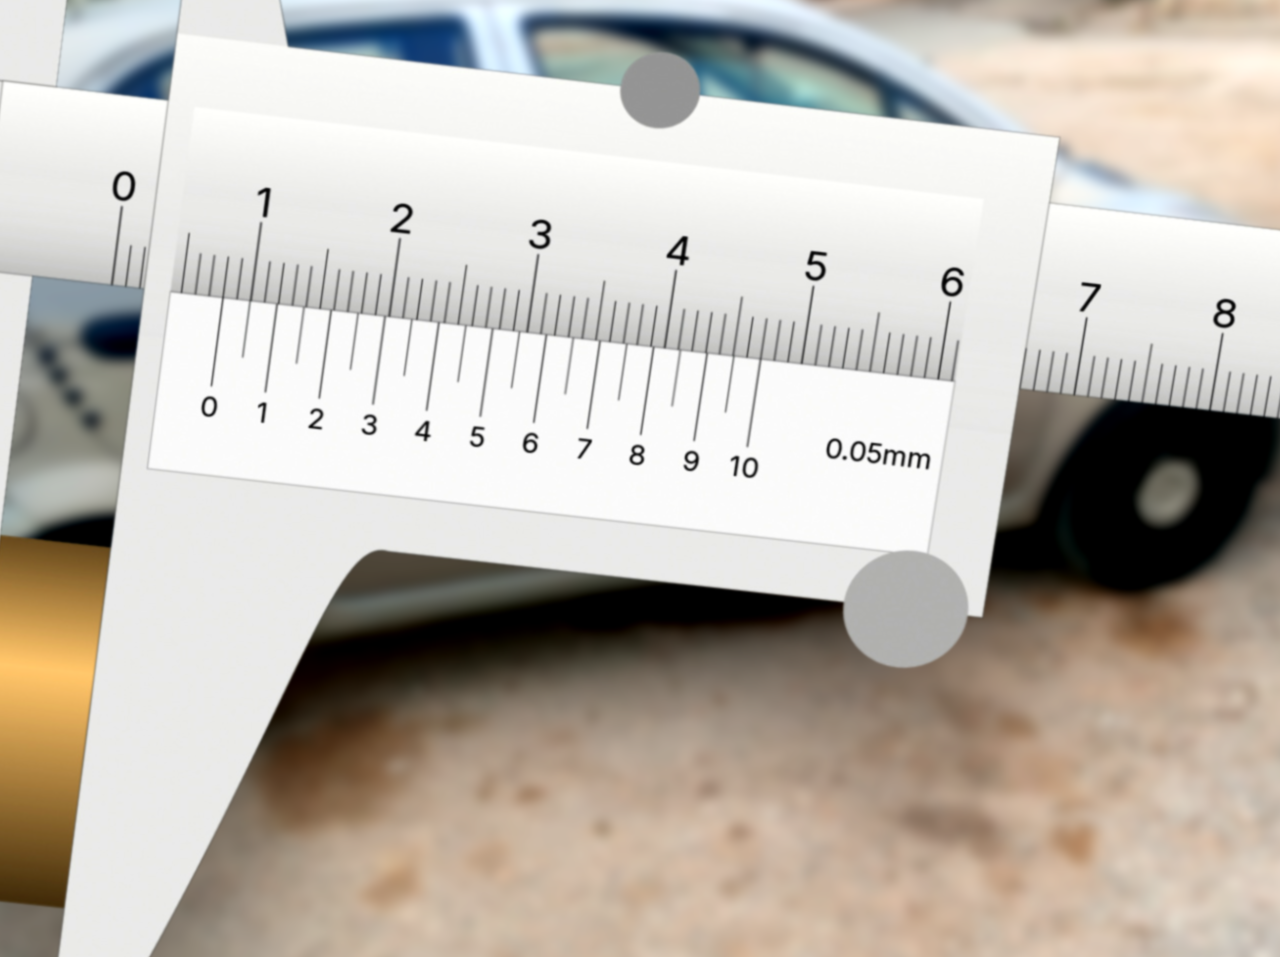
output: value=8.0 unit=mm
